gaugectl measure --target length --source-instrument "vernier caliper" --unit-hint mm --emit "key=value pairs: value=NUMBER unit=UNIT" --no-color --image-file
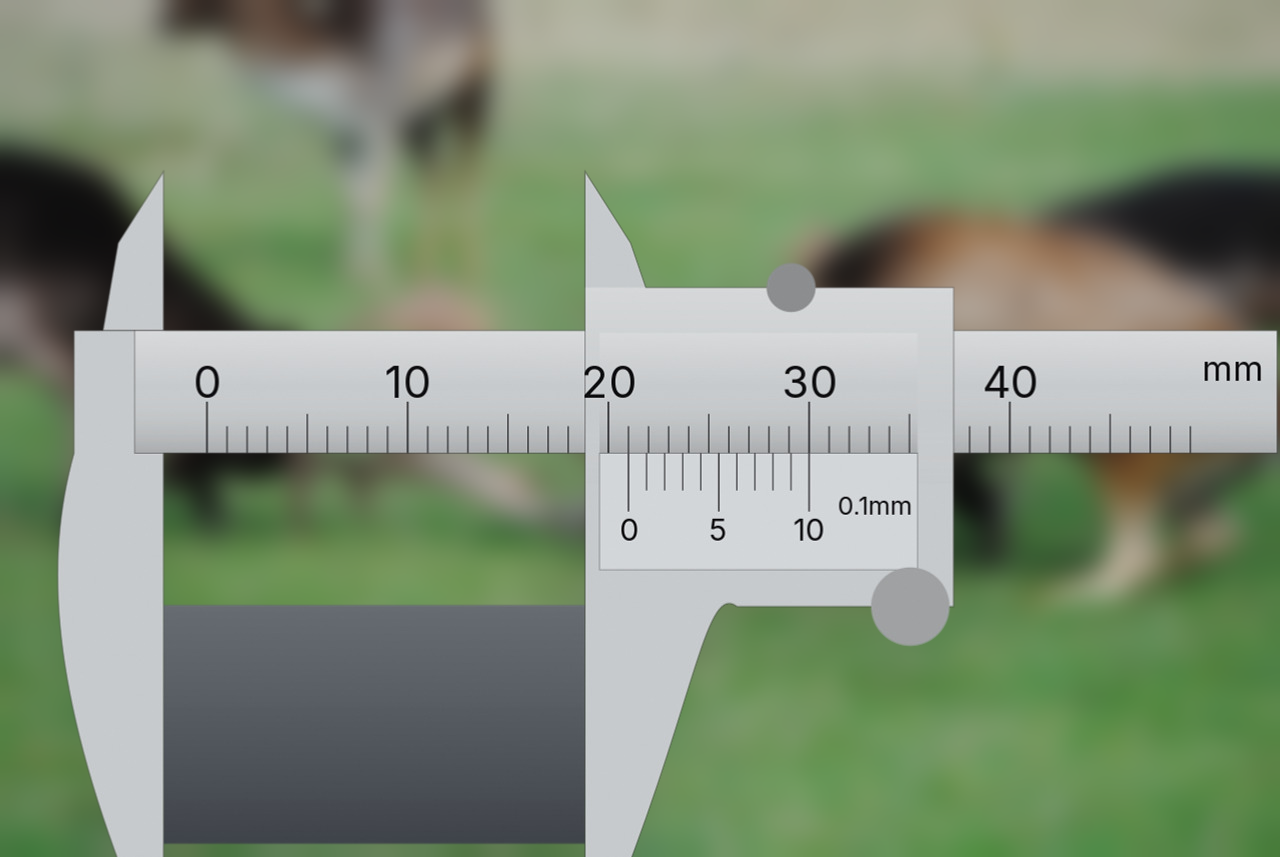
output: value=21.0 unit=mm
